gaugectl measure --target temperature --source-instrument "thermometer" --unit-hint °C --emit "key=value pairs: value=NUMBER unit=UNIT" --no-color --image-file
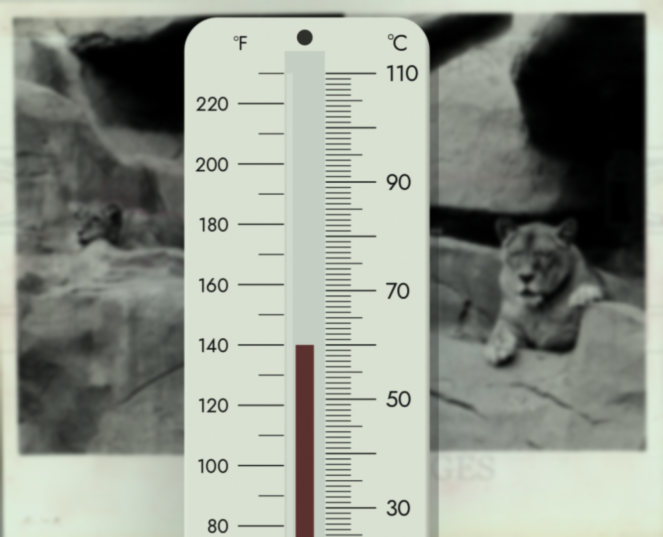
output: value=60 unit=°C
